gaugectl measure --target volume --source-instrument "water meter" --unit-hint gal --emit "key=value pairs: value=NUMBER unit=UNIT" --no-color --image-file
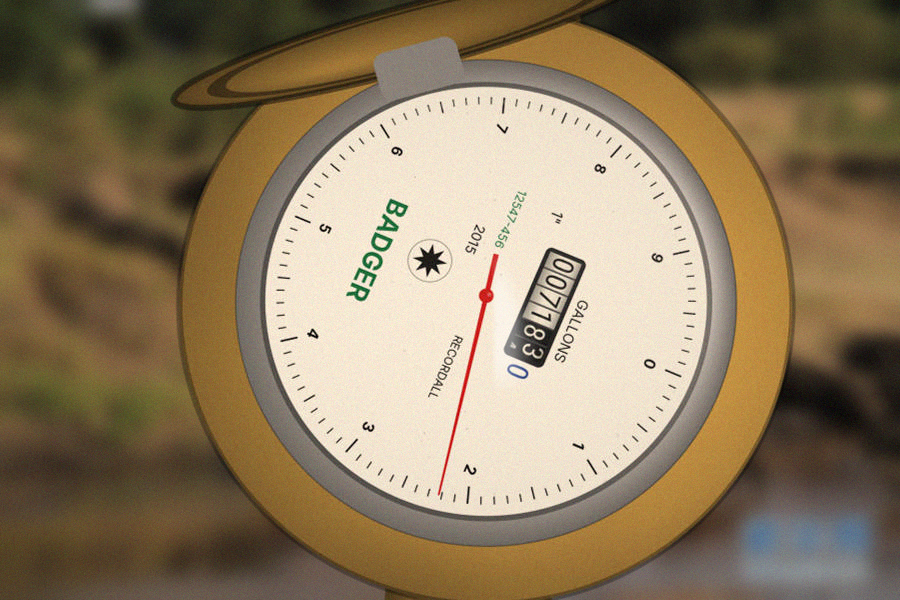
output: value=71832.2 unit=gal
